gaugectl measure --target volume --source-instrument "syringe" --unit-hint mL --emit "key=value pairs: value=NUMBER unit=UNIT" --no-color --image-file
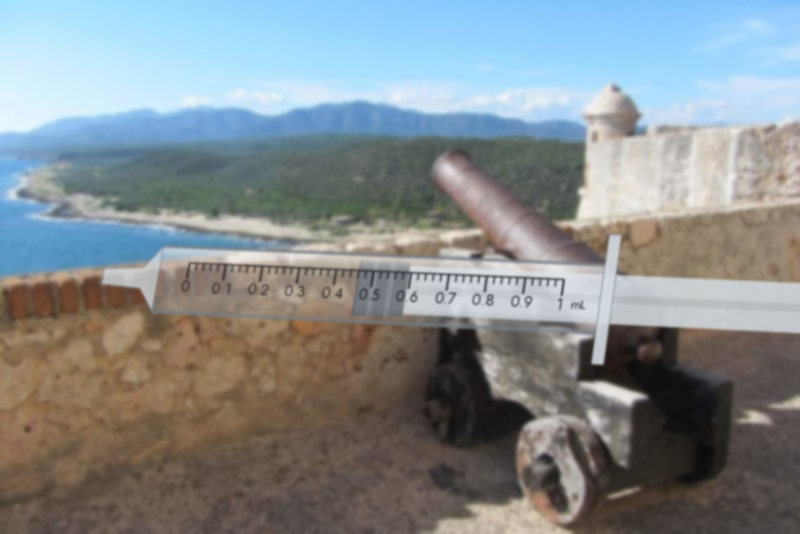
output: value=0.46 unit=mL
